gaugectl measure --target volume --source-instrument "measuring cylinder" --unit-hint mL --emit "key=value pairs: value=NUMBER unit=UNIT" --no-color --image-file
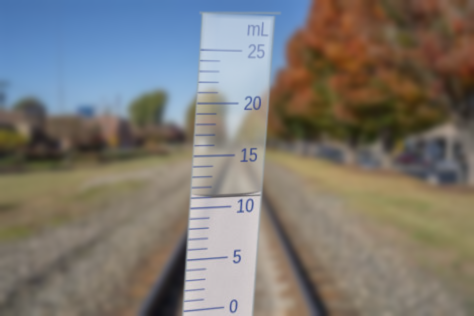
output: value=11 unit=mL
